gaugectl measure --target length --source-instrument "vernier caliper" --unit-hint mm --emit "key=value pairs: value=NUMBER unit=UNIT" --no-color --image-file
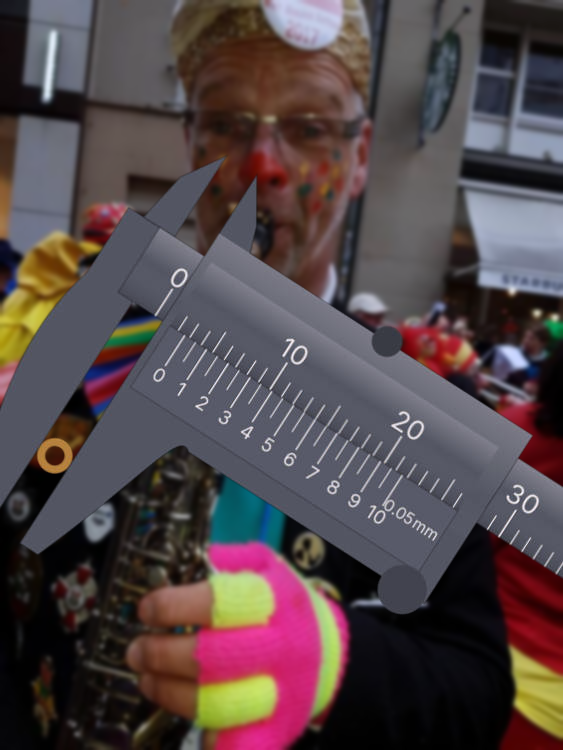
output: value=2.6 unit=mm
